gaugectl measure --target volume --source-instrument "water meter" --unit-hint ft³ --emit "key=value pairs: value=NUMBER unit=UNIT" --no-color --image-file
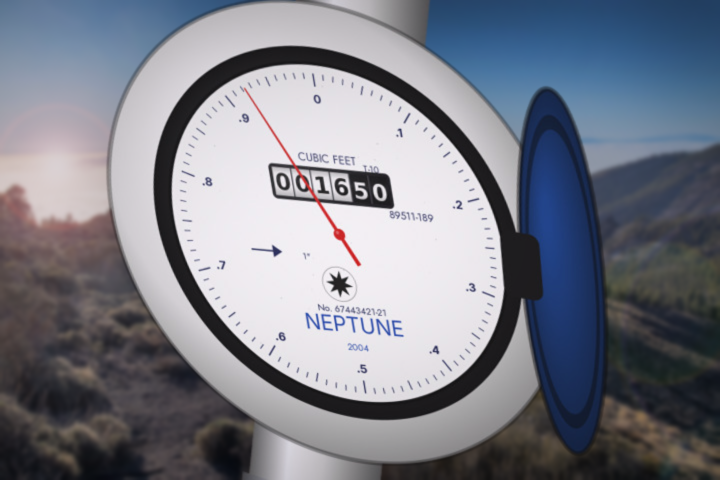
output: value=1649.92 unit=ft³
